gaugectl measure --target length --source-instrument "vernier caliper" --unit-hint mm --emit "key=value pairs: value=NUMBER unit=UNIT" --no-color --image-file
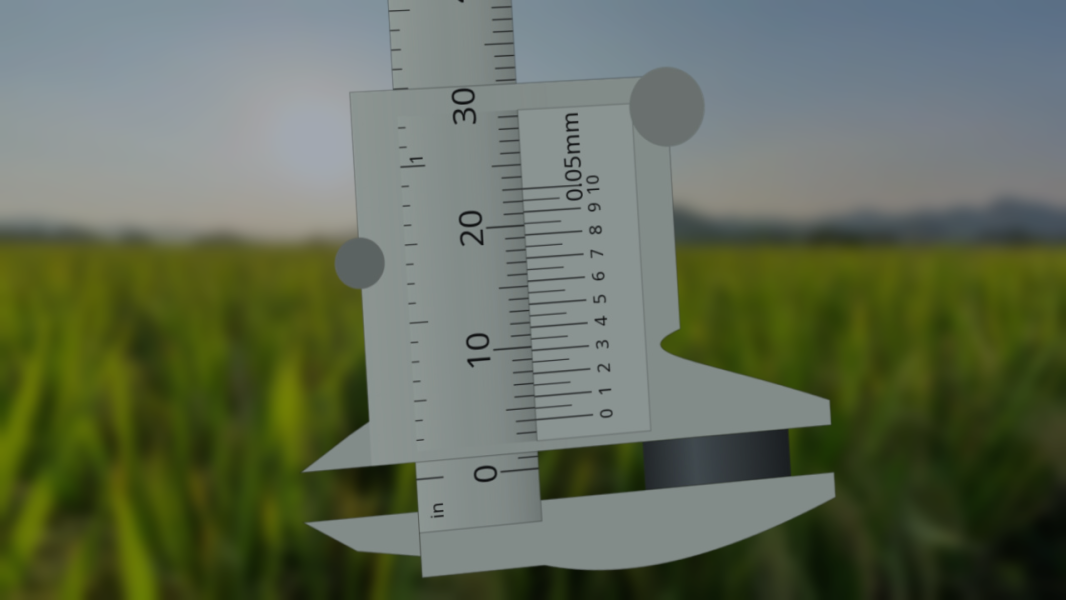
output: value=4.0 unit=mm
